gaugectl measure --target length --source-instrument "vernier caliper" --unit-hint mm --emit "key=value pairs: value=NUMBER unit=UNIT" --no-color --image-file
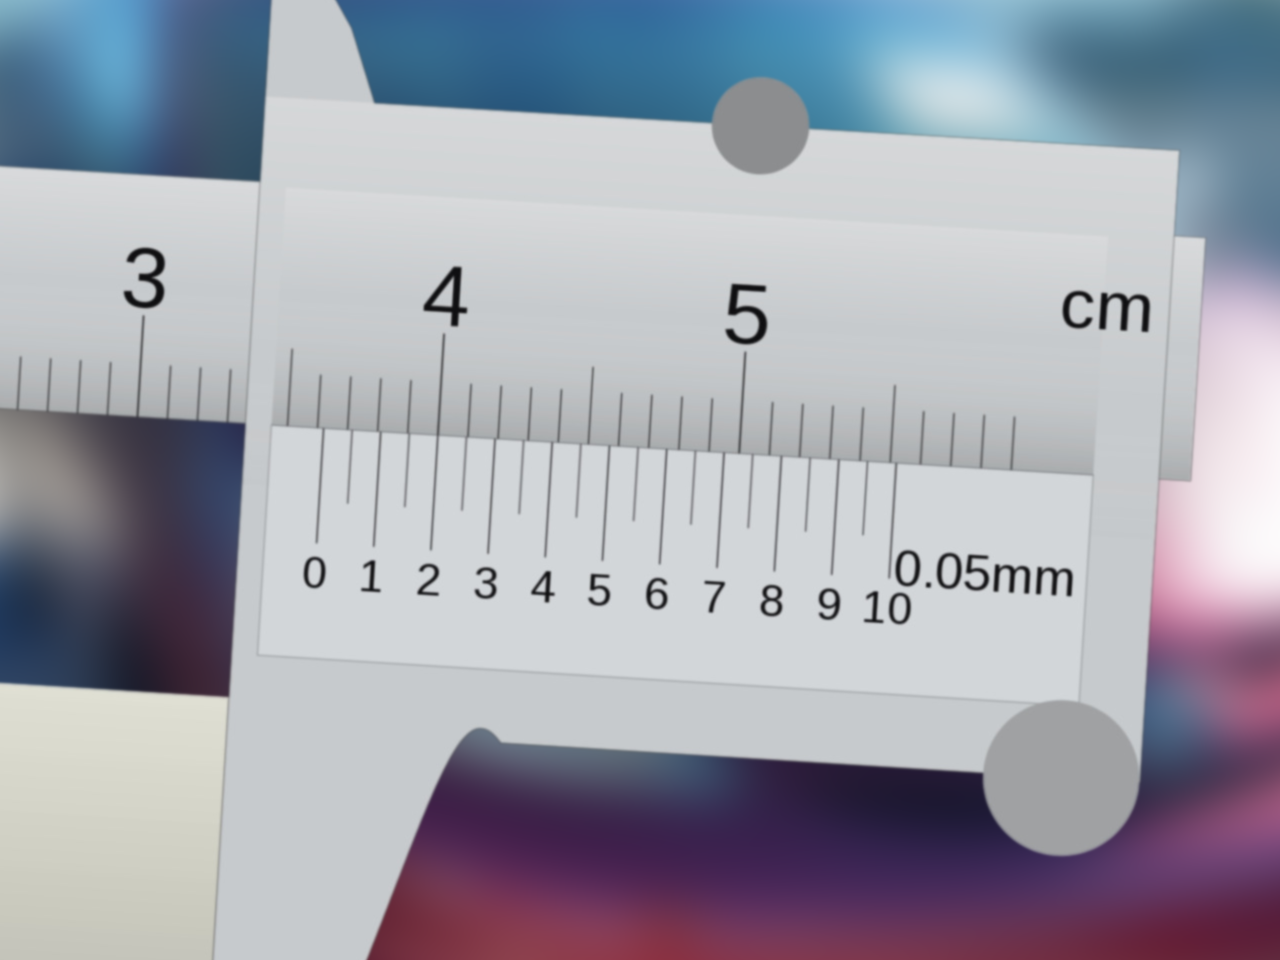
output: value=36.2 unit=mm
